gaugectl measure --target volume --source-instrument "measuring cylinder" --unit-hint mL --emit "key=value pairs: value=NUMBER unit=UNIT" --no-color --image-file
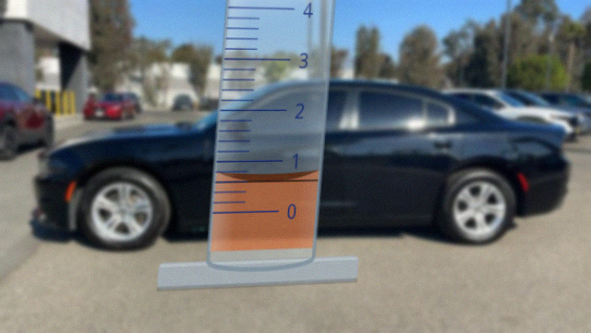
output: value=0.6 unit=mL
